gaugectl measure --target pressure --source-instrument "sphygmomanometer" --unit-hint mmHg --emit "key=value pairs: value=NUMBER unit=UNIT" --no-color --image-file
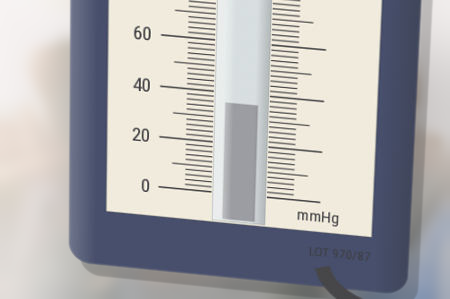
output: value=36 unit=mmHg
